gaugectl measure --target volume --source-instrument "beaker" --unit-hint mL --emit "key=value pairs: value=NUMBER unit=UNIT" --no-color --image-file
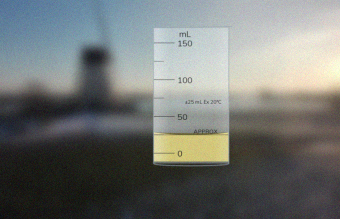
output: value=25 unit=mL
